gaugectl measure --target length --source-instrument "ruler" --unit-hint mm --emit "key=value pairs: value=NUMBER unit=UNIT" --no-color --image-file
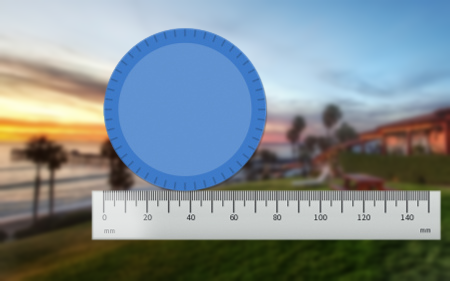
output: value=75 unit=mm
